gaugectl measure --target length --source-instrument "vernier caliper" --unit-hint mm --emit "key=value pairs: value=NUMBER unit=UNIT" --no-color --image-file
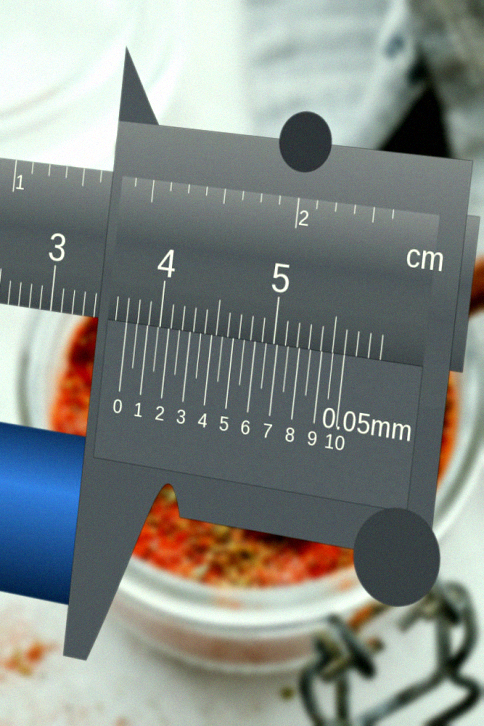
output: value=37.0 unit=mm
